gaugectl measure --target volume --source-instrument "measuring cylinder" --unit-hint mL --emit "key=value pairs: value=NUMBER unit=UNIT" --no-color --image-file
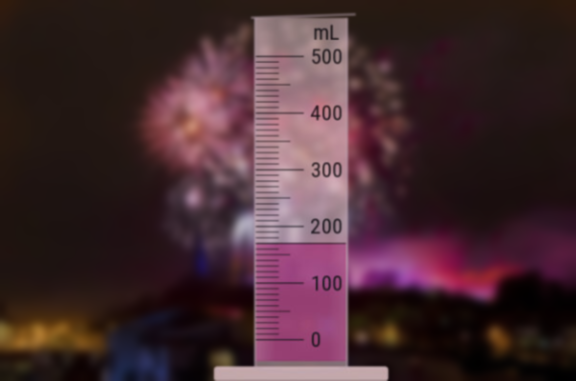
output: value=170 unit=mL
